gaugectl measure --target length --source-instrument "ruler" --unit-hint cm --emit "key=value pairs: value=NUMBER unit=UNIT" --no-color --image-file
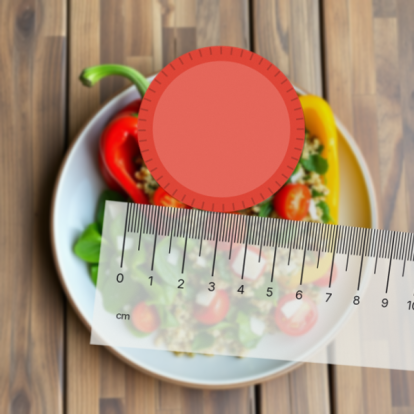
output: value=5.5 unit=cm
